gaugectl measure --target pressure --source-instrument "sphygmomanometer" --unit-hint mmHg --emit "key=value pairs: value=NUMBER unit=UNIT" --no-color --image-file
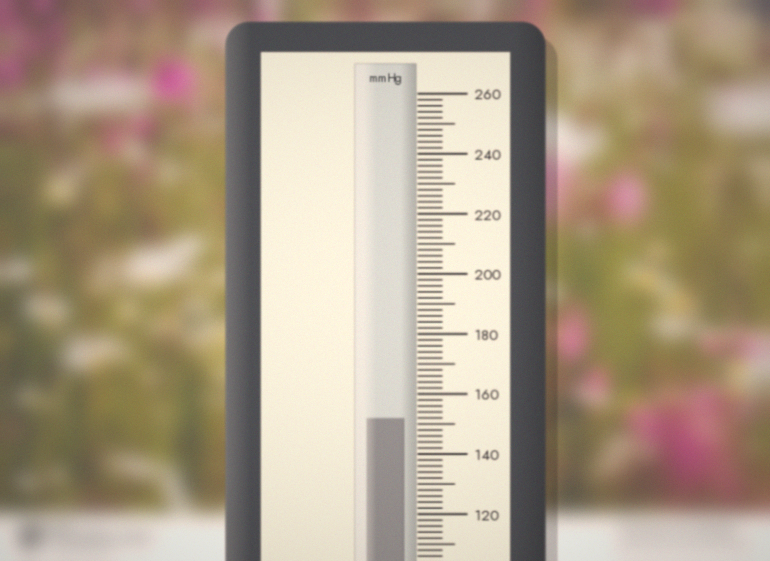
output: value=152 unit=mmHg
